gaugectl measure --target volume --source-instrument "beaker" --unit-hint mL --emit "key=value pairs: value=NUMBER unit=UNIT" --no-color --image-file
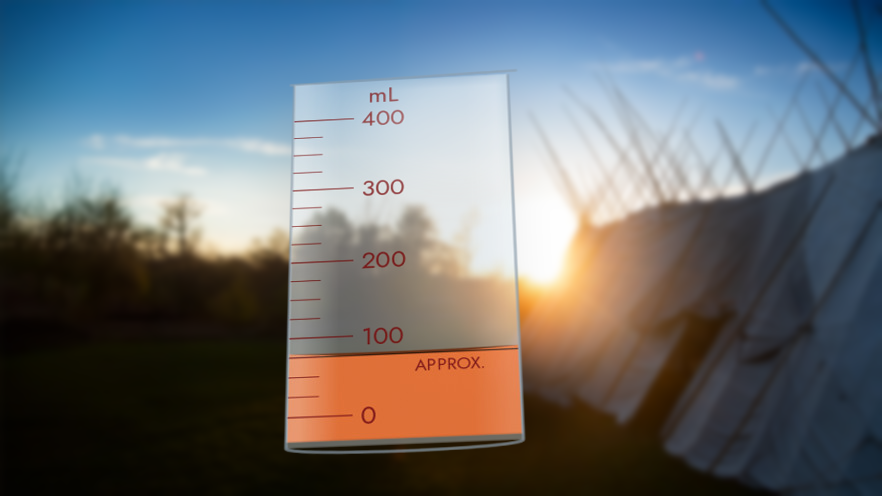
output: value=75 unit=mL
